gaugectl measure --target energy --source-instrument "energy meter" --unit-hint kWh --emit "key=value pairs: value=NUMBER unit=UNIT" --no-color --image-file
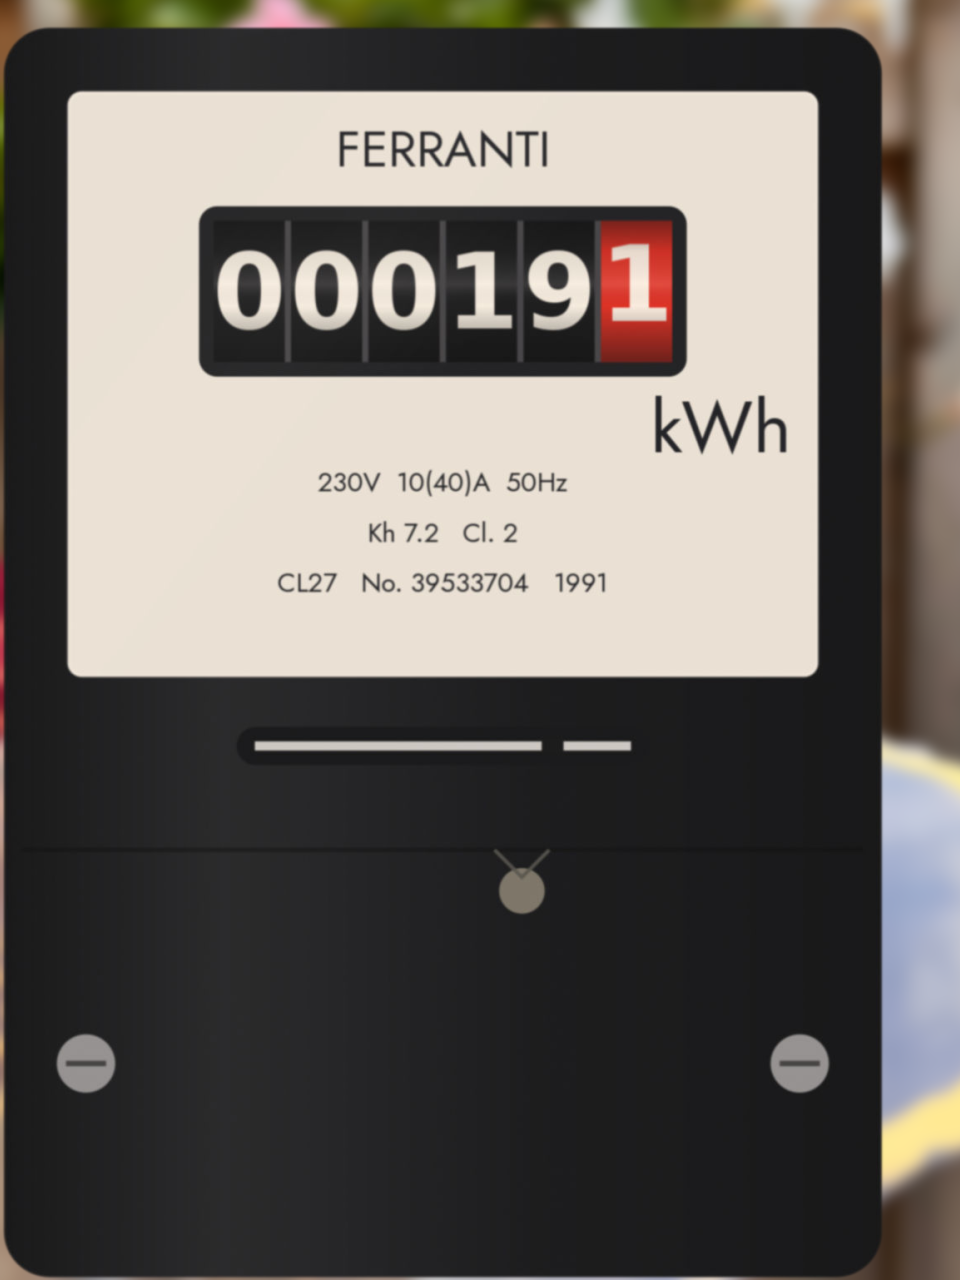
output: value=19.1 unit=kWh
